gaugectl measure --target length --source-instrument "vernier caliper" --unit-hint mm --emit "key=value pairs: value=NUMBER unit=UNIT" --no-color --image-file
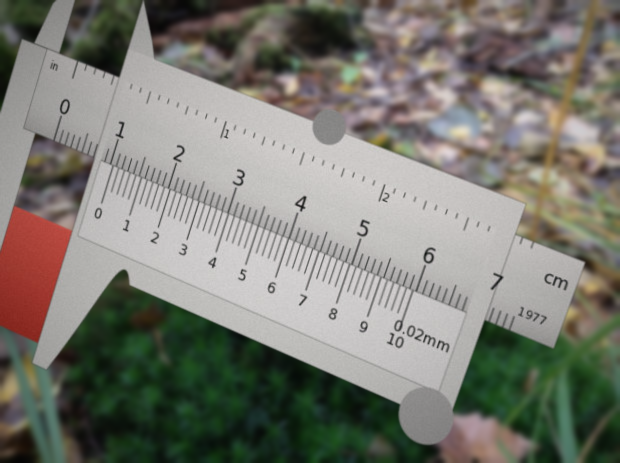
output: value=10.5 unit=mm
